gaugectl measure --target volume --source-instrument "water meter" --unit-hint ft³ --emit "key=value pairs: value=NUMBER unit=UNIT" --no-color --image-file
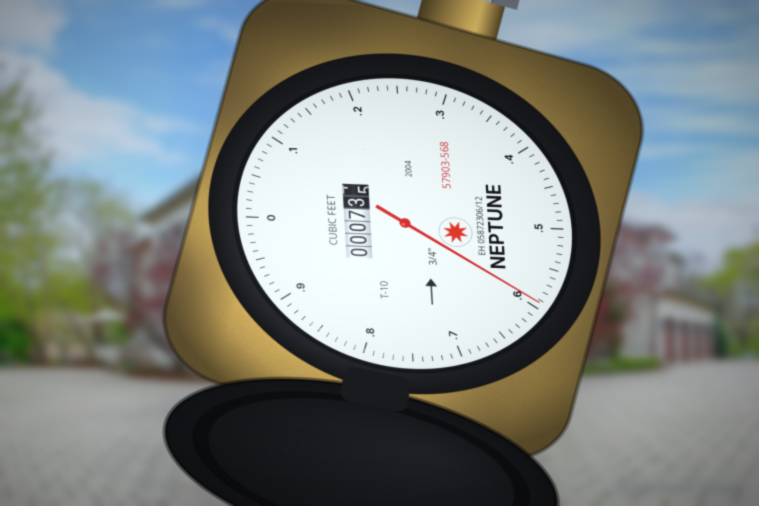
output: value=734.59 unit=ft³
